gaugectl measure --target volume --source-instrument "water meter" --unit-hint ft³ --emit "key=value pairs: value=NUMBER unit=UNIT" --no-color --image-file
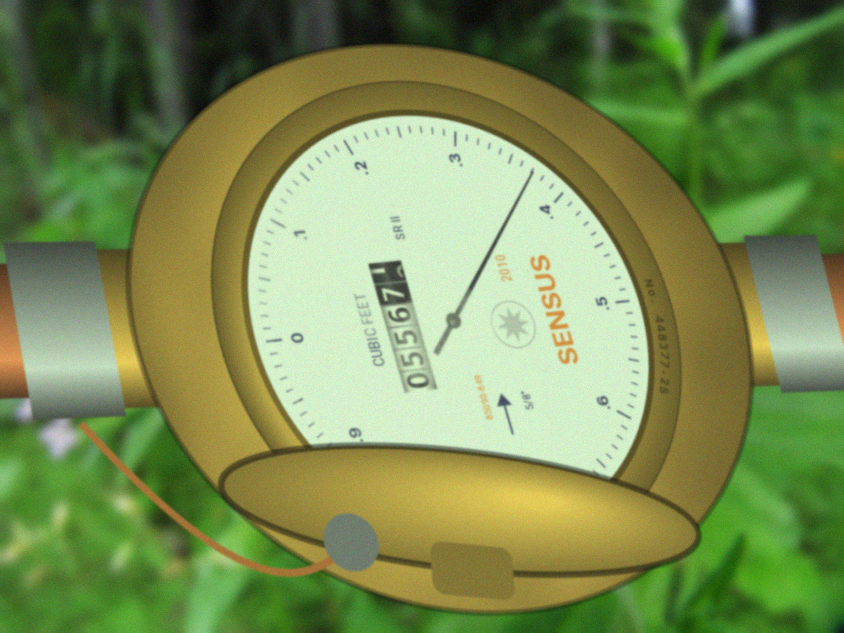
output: value=55671.37 unit=ft³
